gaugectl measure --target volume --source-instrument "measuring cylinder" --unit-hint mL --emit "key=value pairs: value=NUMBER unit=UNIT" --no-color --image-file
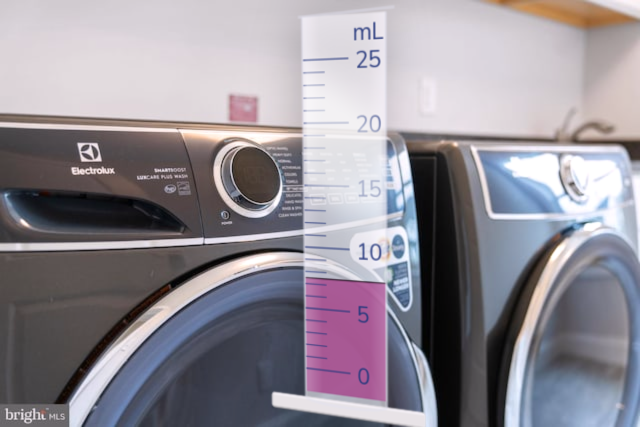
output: value=7.5 unit=mL
